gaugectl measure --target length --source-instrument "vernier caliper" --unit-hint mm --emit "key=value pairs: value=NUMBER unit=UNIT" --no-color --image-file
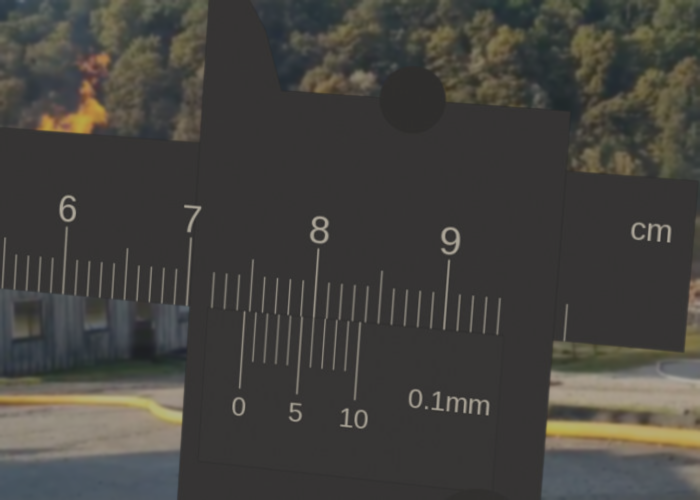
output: value=74.6 unit=mm
